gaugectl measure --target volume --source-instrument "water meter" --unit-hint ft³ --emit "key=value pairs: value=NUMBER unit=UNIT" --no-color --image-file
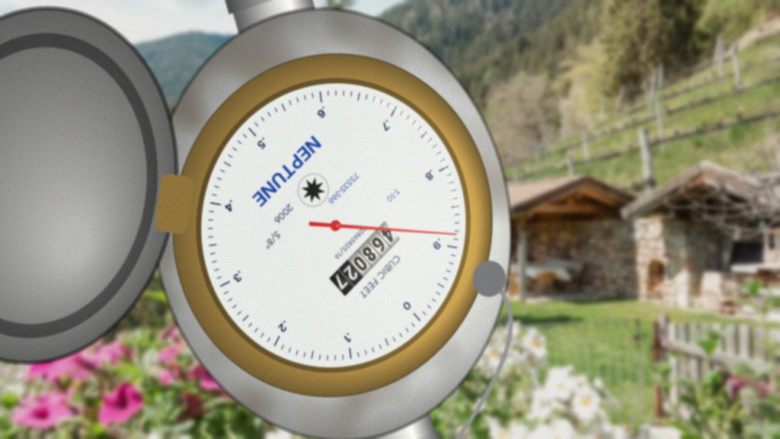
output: value=468026.88 unit=ft³
